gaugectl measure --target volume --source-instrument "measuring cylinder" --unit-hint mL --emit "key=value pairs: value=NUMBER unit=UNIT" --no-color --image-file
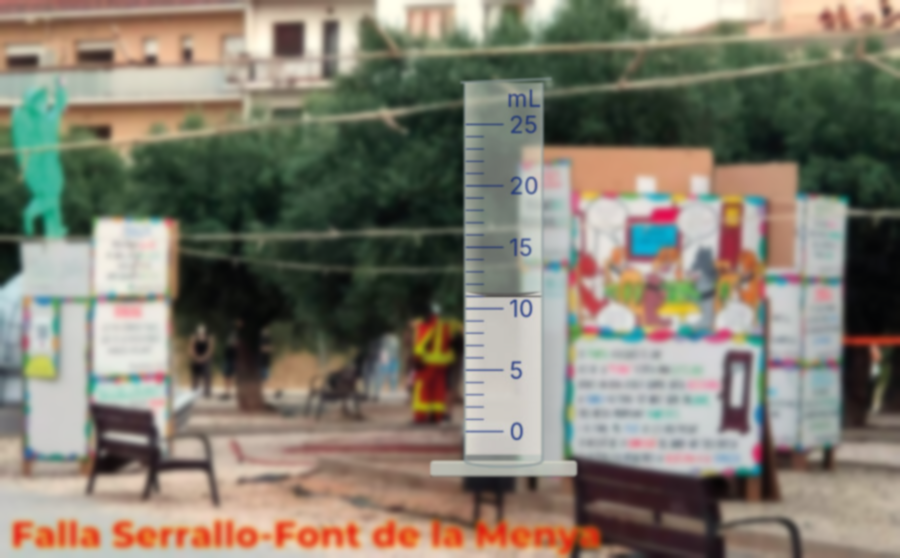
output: value=11 unit=mL
